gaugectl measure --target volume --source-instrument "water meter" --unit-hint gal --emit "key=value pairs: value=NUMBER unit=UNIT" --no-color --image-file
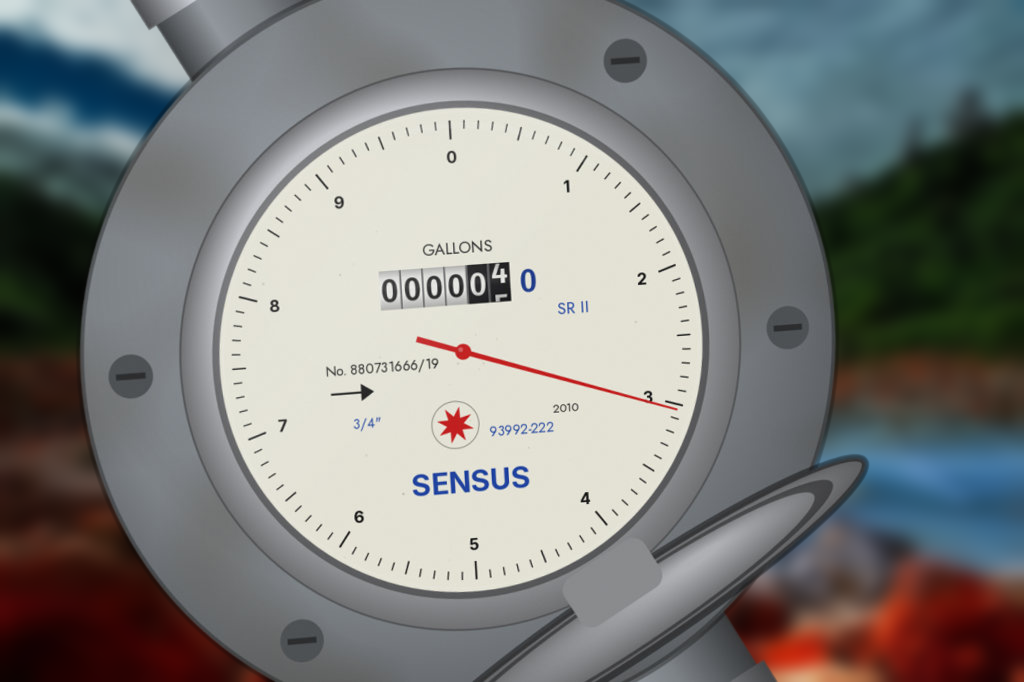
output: value=43.0 unit=gal
